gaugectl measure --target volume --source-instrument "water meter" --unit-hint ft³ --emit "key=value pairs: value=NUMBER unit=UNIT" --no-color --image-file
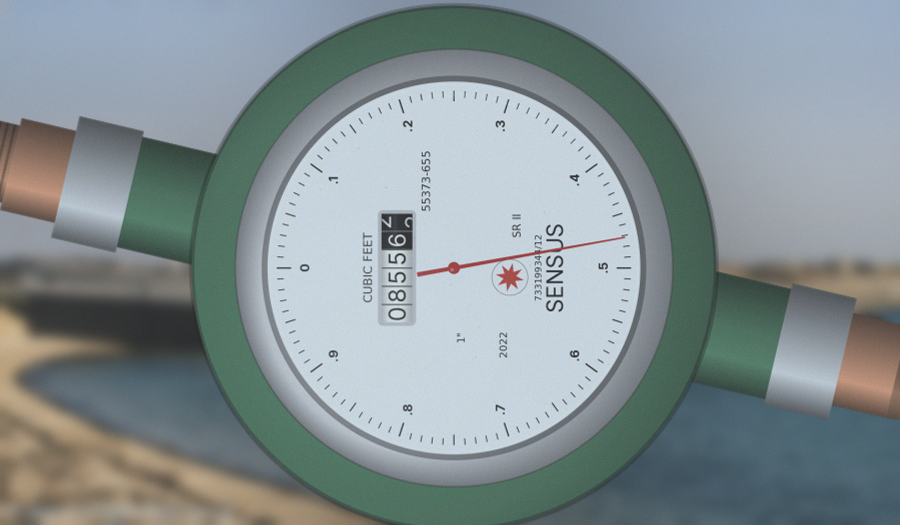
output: value=85562.47 unit=ft³
